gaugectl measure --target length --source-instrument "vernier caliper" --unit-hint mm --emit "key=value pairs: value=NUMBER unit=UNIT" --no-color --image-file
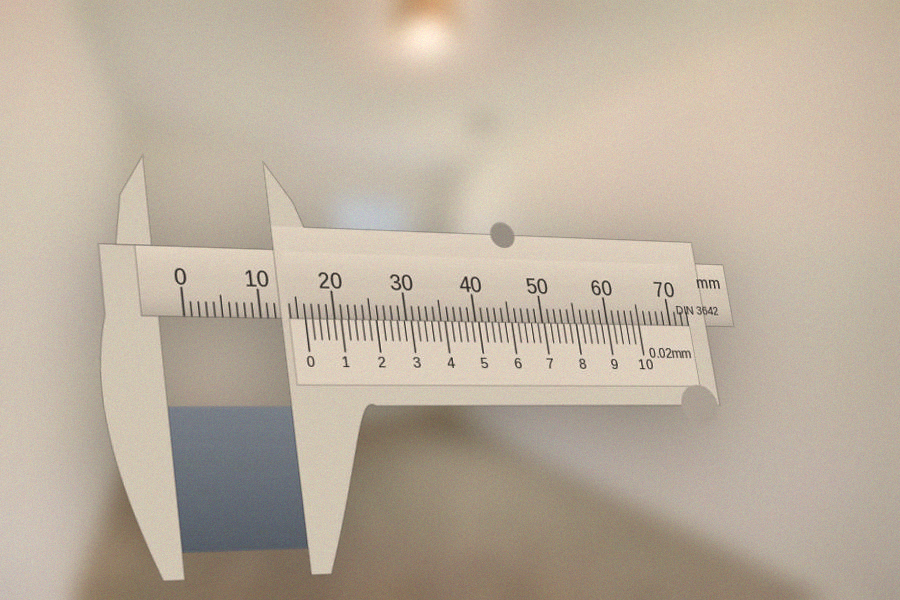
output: value=16.0 unit=mm
